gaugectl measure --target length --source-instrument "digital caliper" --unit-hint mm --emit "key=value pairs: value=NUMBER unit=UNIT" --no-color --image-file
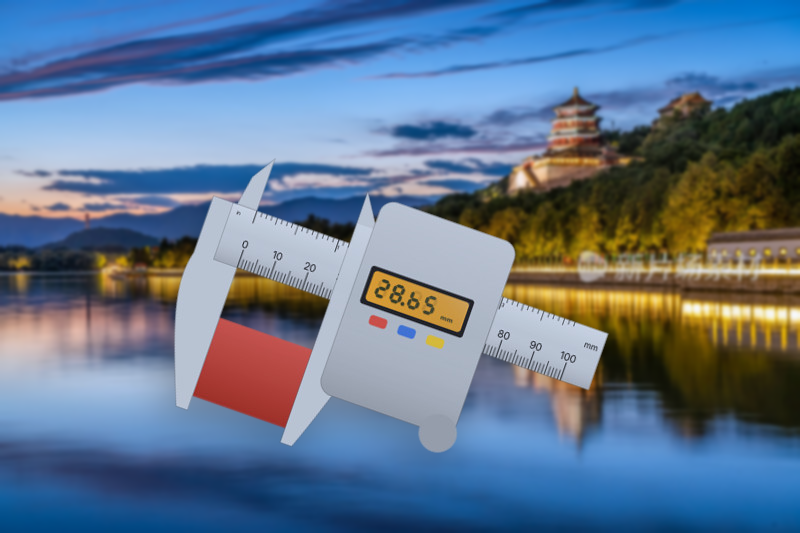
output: value=28.65 unit=mm
